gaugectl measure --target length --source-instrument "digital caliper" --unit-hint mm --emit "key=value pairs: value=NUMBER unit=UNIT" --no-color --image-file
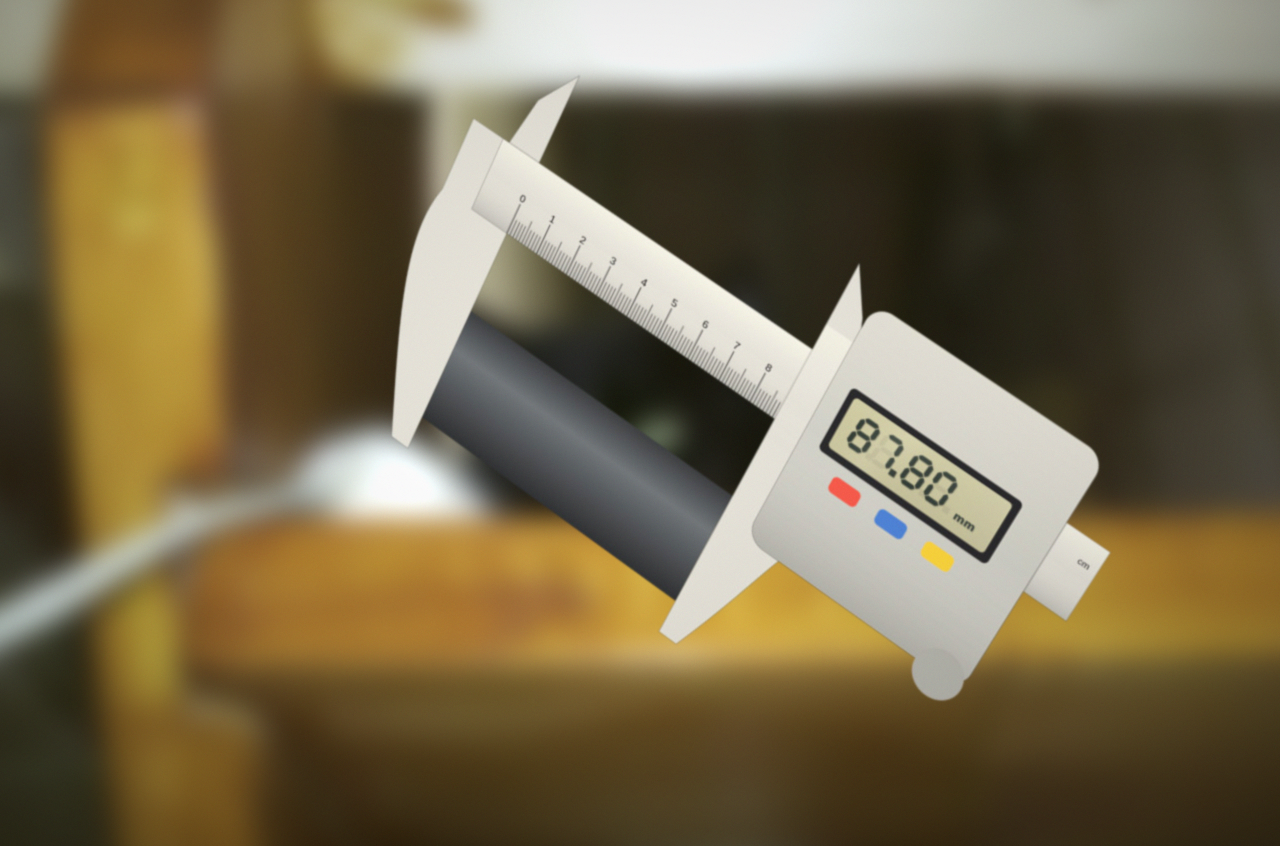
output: value=87.80 unit=mm
